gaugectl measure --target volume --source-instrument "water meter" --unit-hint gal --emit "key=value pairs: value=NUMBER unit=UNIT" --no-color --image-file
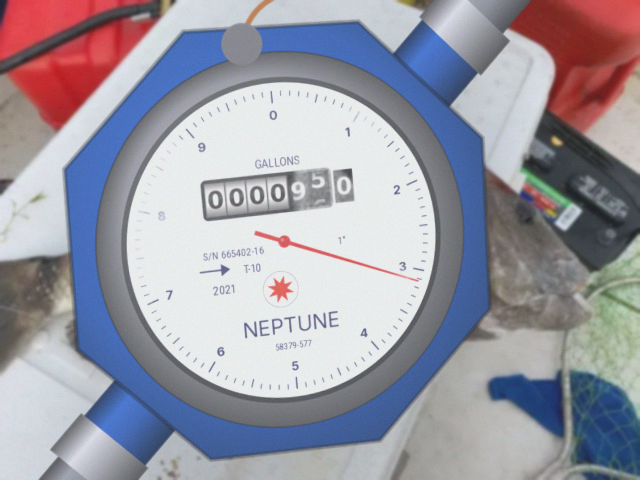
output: value=953.1 unit=gal
